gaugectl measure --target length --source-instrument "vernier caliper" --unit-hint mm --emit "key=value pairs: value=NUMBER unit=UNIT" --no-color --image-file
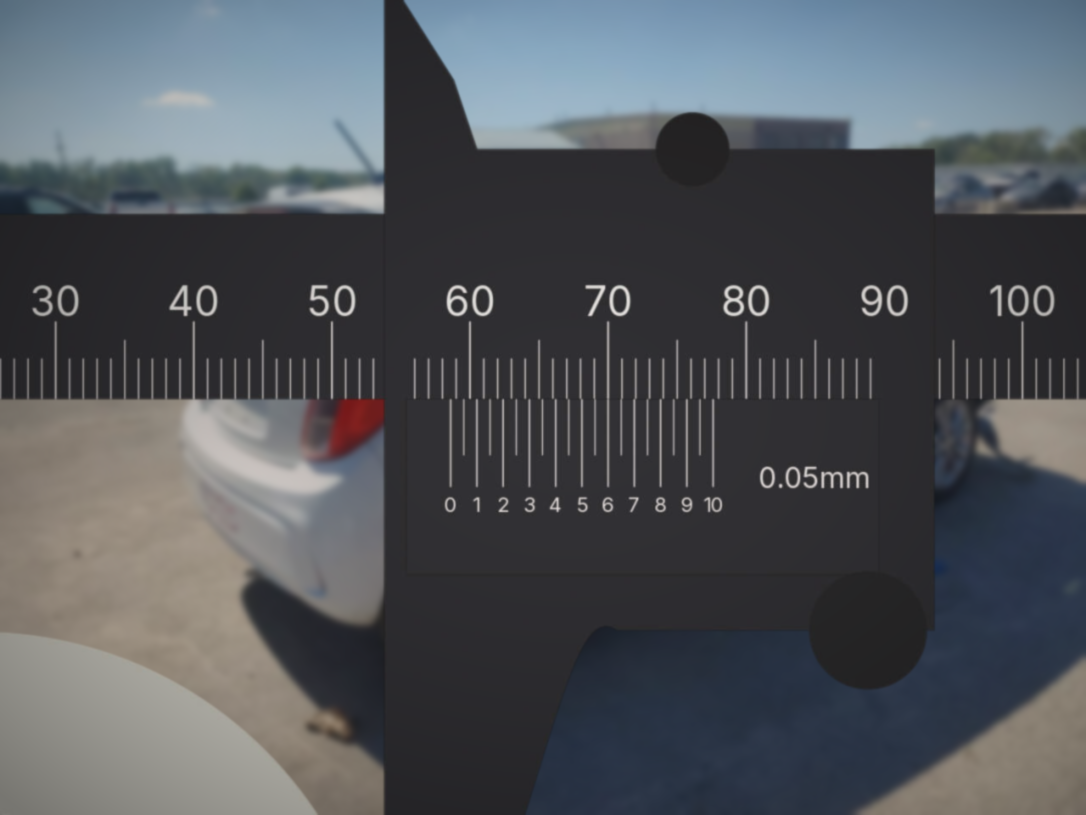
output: value=58.6 unit=mm
